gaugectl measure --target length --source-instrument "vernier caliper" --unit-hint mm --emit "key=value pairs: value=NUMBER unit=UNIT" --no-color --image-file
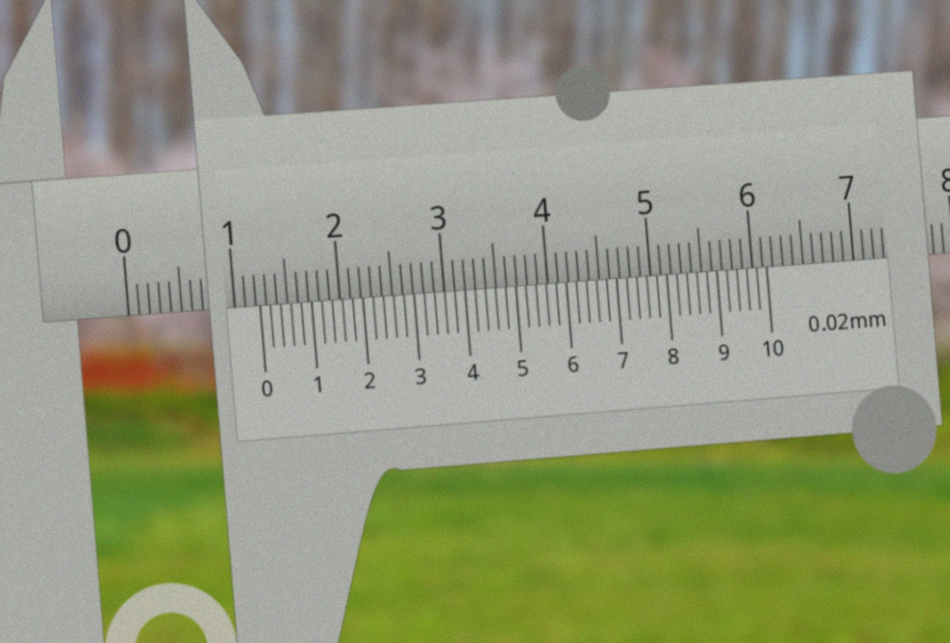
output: value=12.4 unit=mm
